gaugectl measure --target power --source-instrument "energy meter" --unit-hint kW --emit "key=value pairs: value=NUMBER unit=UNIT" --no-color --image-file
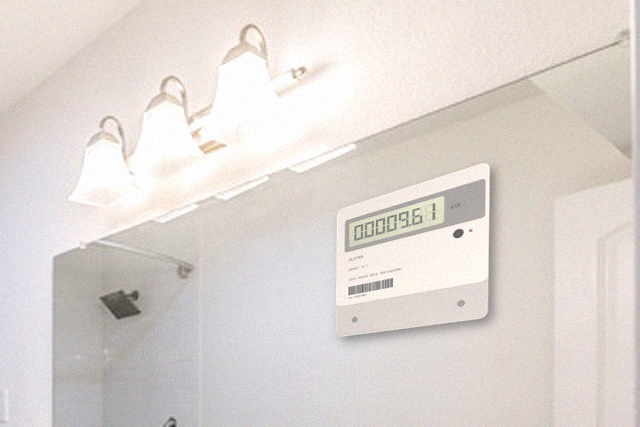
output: value=9.61 unit=kW
